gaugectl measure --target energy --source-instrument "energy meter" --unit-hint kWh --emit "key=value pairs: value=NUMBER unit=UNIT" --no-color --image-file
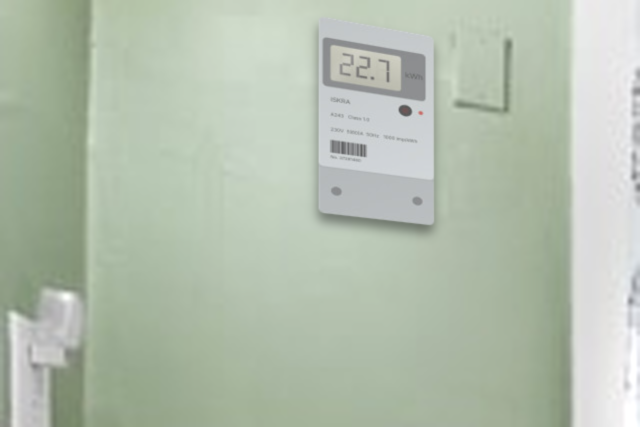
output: value=22.7 unit=kWh
